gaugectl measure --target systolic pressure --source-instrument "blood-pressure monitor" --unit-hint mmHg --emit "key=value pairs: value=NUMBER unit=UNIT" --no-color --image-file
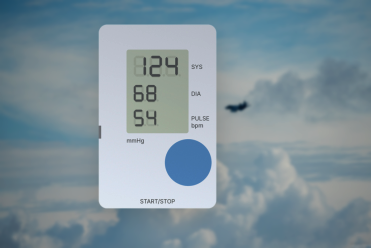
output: value=124 unit=mmHg
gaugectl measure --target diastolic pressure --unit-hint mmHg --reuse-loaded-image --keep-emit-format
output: value=68 unit=mmHg
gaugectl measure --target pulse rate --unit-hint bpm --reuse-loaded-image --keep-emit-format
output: value=54 unit=bpm
